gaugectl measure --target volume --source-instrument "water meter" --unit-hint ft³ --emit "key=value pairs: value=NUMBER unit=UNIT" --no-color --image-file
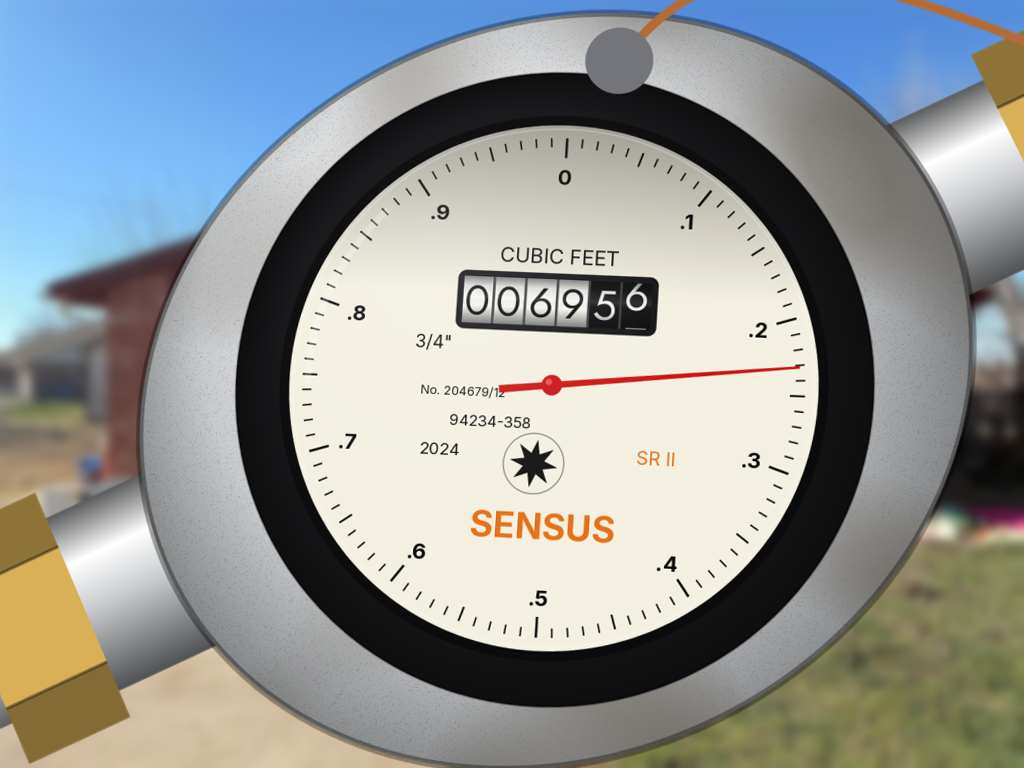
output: value=6956.23 unit=ft³
